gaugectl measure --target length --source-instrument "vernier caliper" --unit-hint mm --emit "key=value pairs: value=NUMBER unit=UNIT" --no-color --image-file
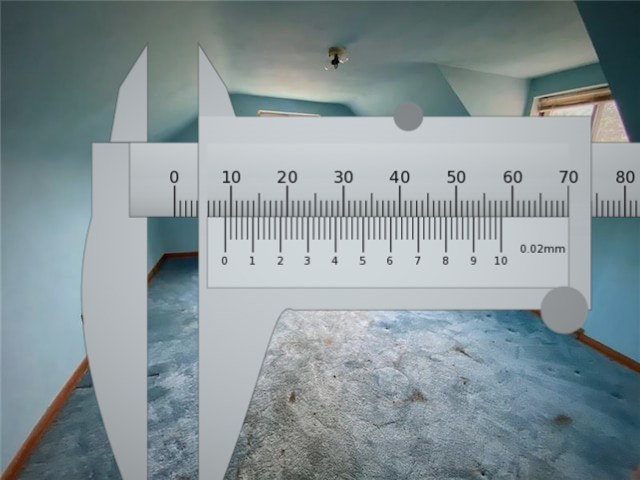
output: value=9.0 unit=mm
